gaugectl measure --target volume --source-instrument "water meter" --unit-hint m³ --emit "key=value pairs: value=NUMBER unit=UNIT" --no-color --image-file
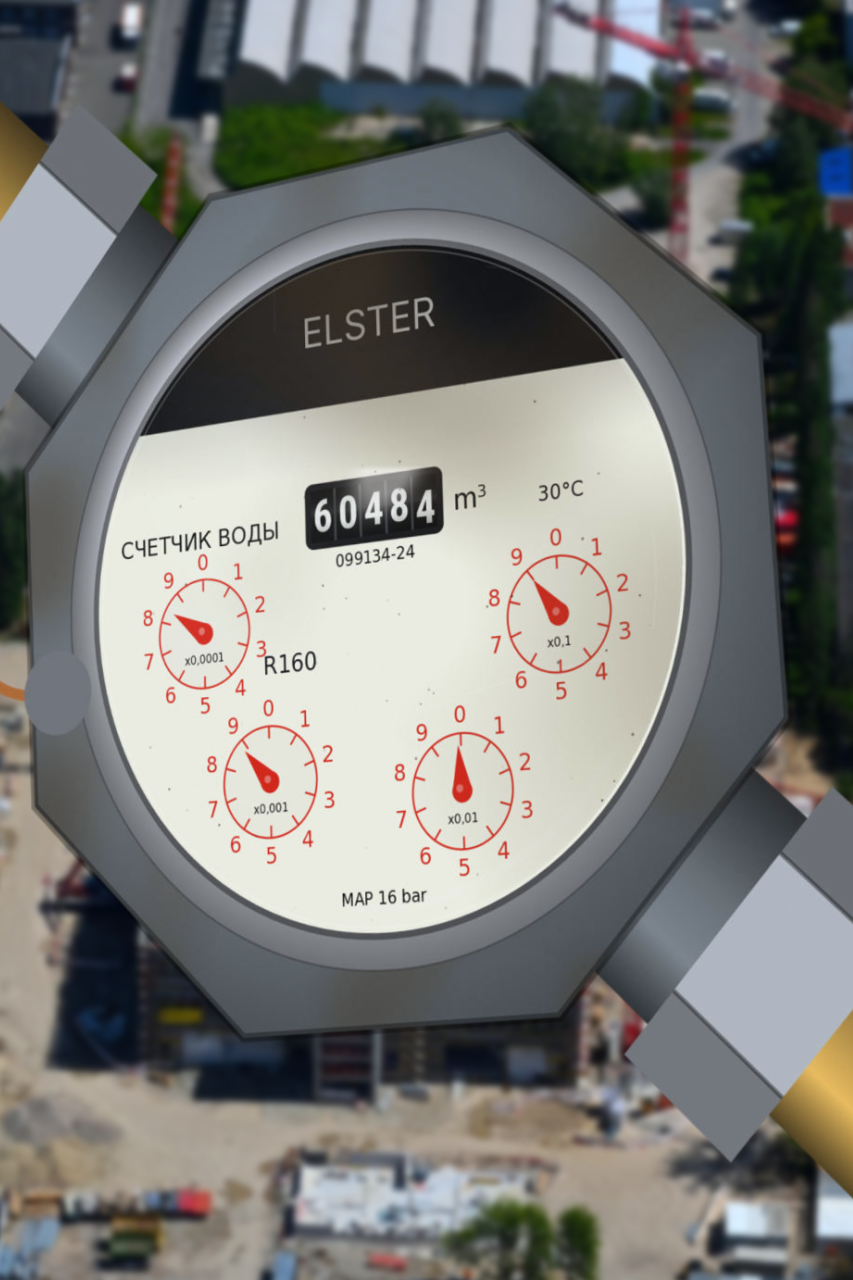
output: value=60483.8988 unit=m³
